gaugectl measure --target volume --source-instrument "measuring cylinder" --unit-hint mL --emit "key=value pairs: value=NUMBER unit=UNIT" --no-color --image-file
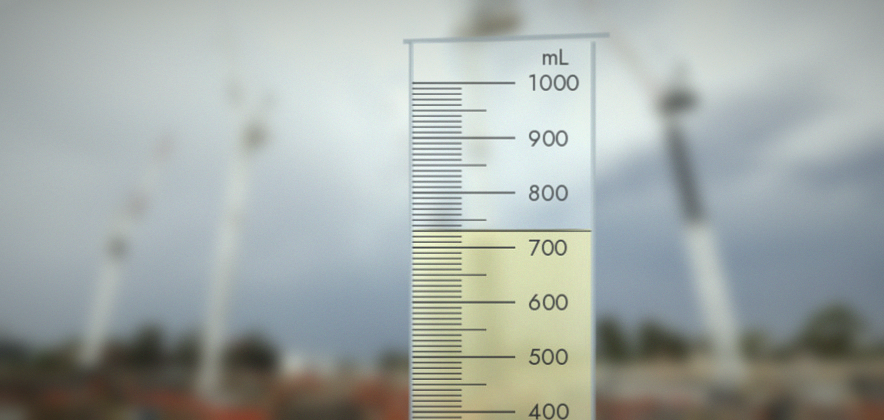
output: value=730 unit=mL
